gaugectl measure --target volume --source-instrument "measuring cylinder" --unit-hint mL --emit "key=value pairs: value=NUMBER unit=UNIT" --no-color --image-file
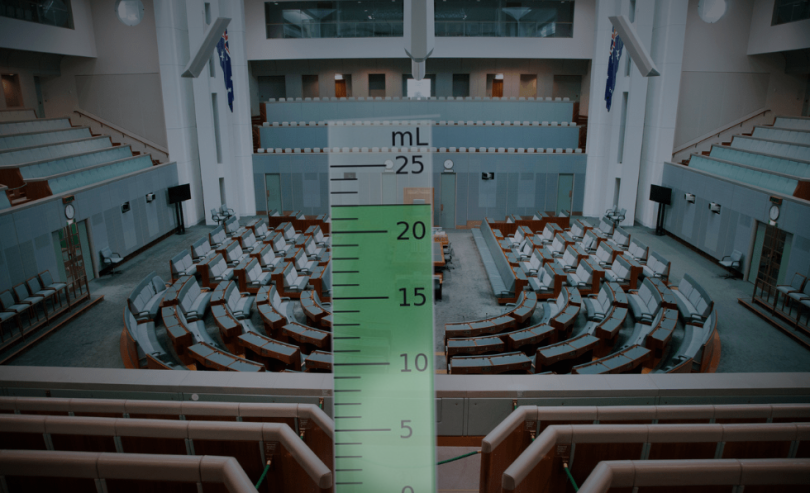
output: value=22 unit=mL
